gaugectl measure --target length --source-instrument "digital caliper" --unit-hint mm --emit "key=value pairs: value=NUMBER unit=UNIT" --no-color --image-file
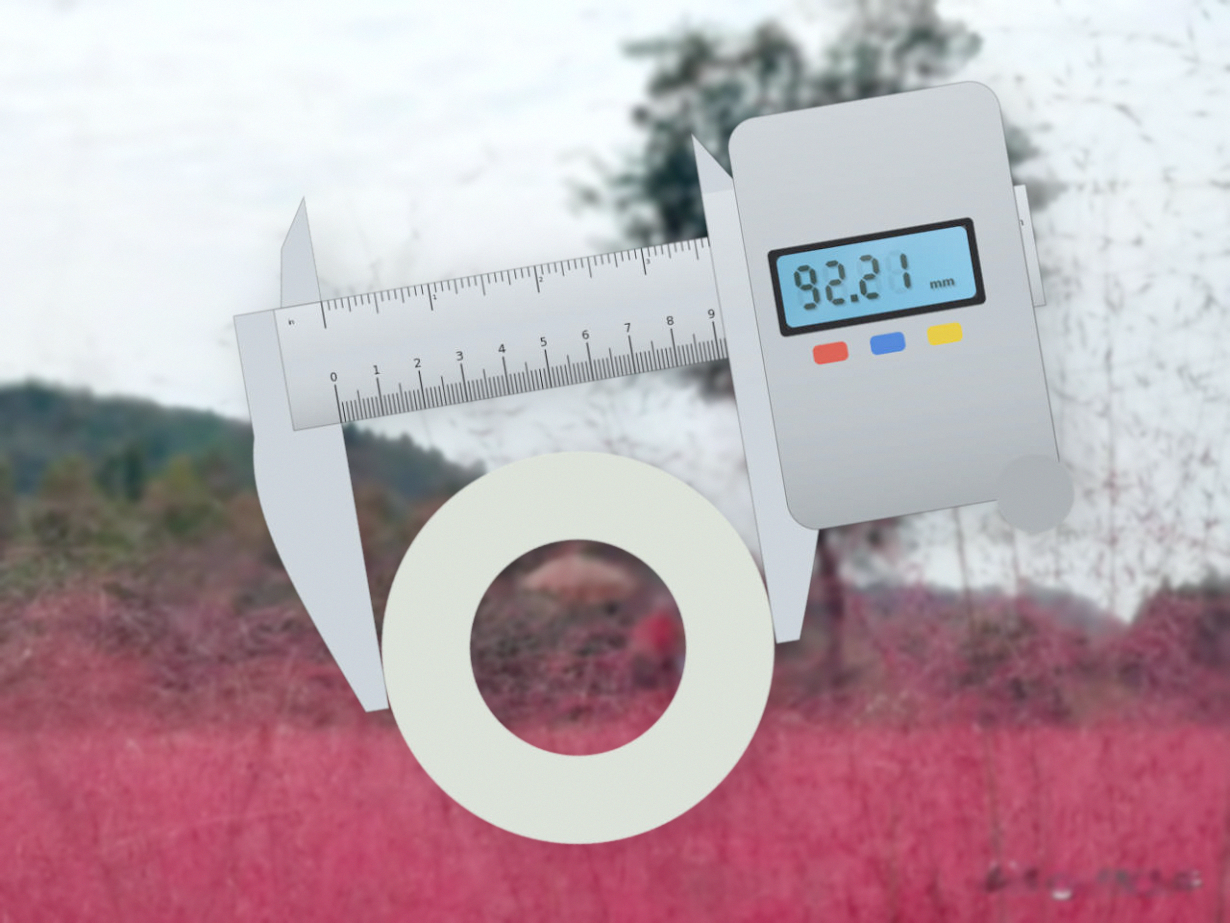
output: value=92.21 unit=mm
